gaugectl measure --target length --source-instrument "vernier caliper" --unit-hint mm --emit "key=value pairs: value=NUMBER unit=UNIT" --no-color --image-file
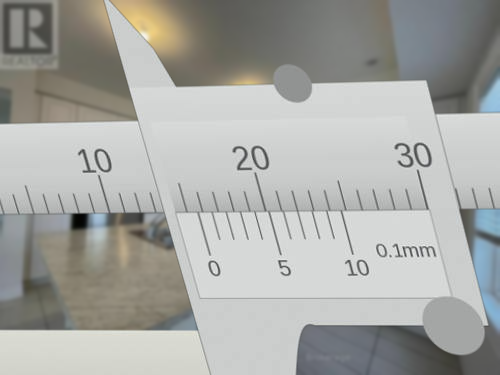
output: value=15.7 unit=mm
